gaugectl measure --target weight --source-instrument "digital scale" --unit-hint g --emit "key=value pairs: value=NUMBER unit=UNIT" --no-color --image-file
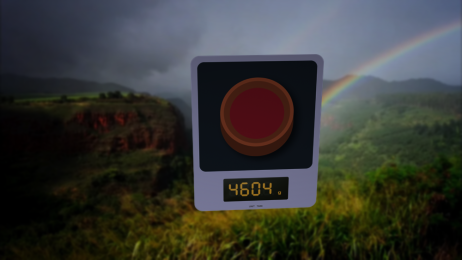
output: value=4604 unit=g
